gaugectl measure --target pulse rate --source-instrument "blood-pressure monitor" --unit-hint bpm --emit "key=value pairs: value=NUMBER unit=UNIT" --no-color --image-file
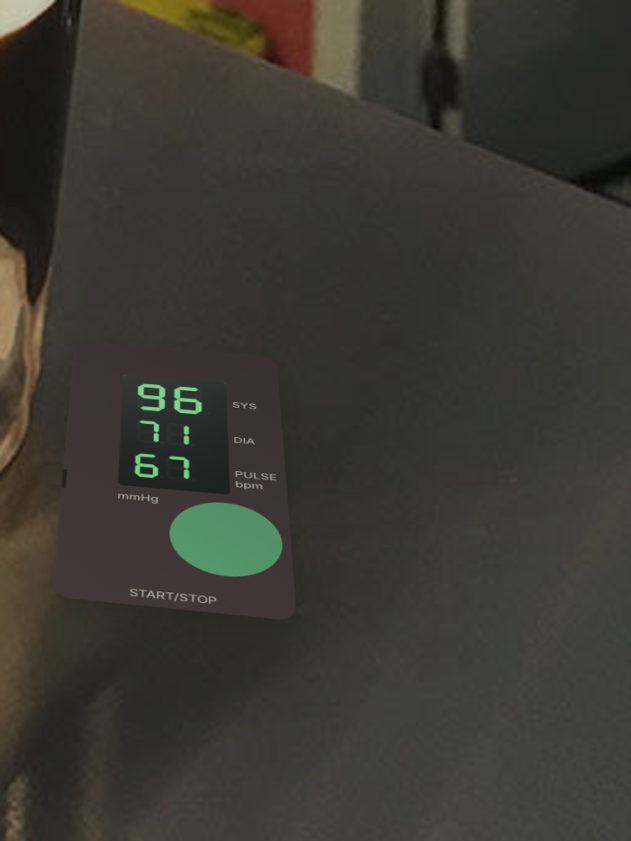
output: value=67 unit=bpm
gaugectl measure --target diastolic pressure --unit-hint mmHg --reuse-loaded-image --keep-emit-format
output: value=71 unit=mmHg
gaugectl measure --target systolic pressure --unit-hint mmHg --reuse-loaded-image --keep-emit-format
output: value=96 unit=mmHg
